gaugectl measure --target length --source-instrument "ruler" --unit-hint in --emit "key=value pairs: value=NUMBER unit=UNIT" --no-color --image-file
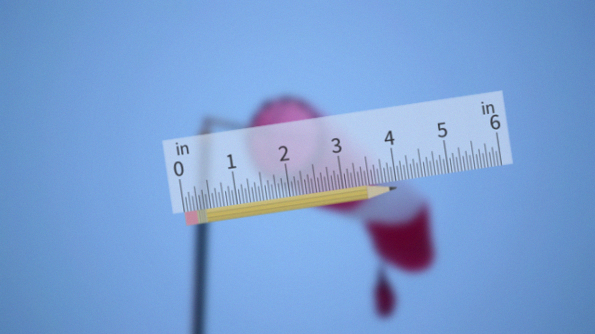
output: value=4 unit=in
